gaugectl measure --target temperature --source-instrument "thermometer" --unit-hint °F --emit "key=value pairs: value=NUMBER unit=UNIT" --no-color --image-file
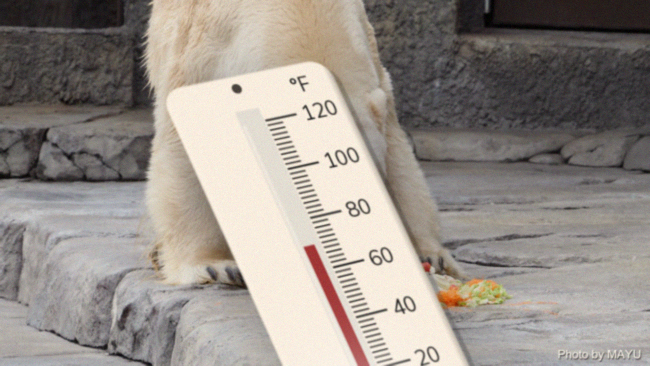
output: value=70 unit=°F
